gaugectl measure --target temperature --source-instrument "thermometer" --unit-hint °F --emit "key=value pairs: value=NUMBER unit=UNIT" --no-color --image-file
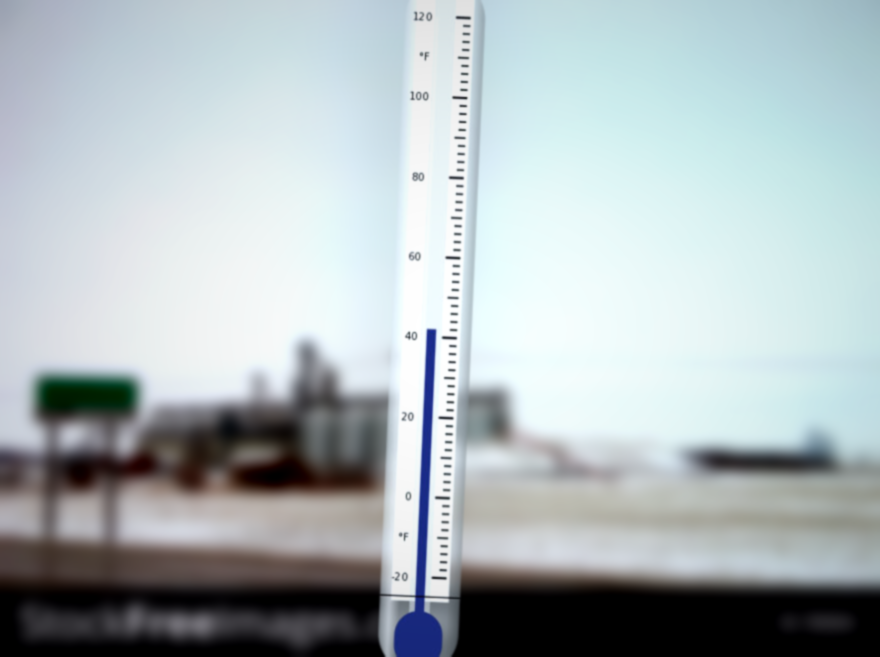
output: value=42 unit=°F
